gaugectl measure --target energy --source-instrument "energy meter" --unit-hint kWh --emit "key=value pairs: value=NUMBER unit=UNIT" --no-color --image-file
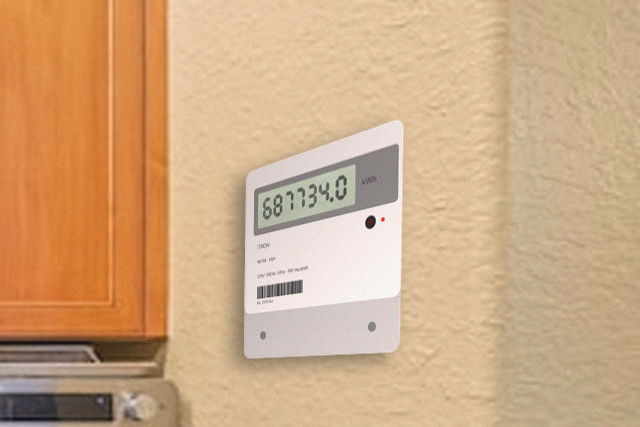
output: value=687734.0 unit=kWh
